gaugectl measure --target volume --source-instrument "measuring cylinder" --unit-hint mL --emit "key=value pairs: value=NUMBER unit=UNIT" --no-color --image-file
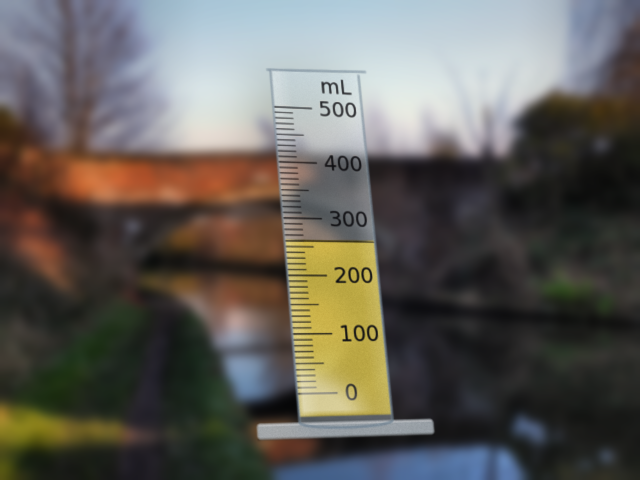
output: value=260 unit=mL
